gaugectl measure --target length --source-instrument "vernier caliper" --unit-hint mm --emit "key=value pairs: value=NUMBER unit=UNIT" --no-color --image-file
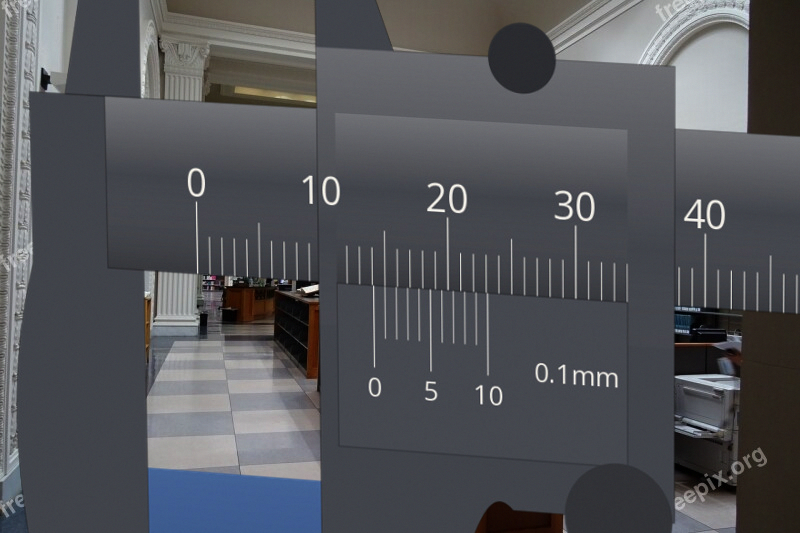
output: value=14.1 unit=mm
